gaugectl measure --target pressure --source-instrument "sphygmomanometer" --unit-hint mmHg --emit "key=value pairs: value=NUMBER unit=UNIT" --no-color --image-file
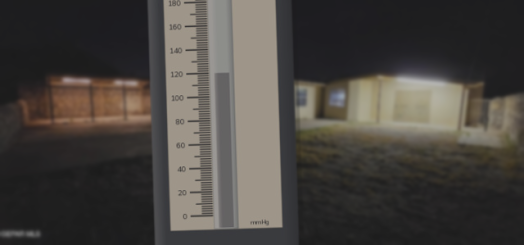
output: value=120 unit=mmHg
